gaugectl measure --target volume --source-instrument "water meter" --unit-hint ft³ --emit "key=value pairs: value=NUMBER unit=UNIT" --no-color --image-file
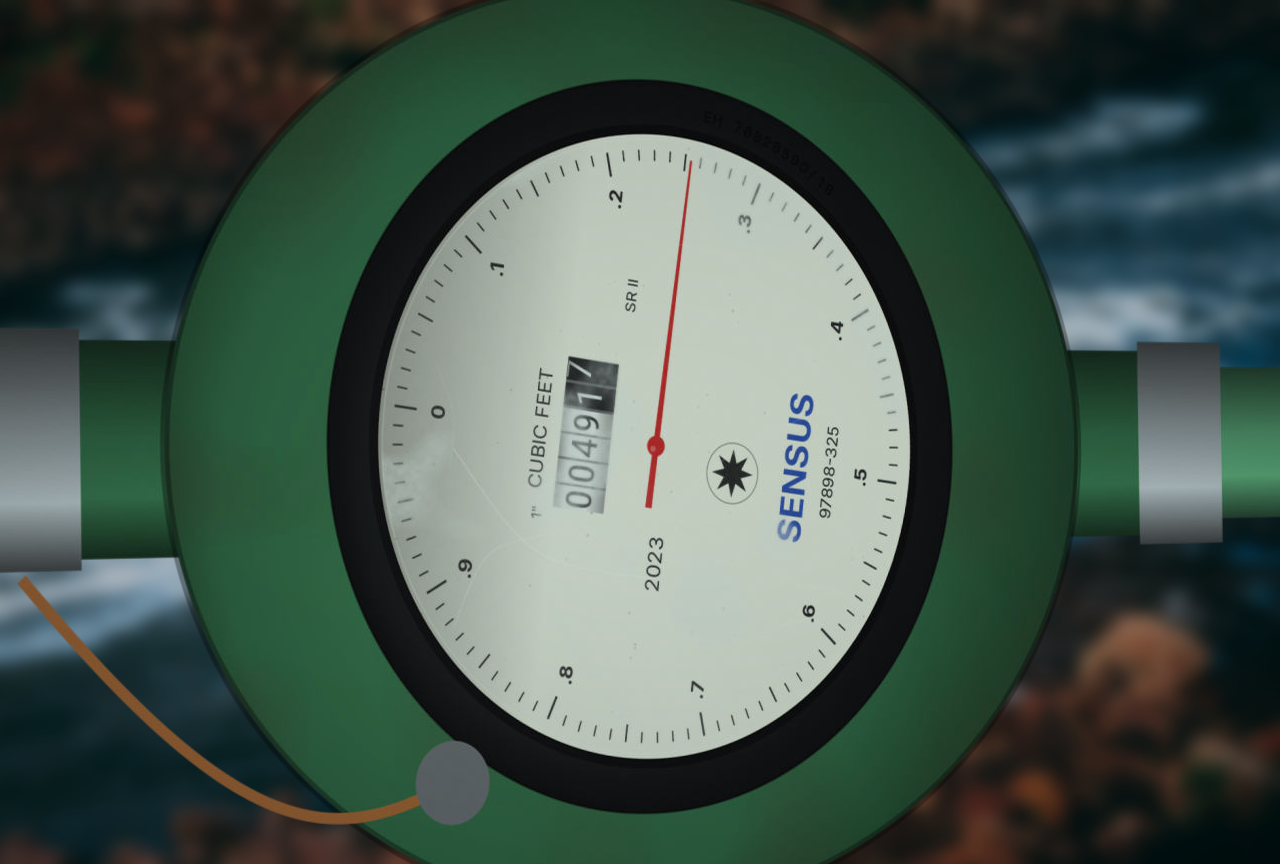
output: value=4917.25 unit=ft³
